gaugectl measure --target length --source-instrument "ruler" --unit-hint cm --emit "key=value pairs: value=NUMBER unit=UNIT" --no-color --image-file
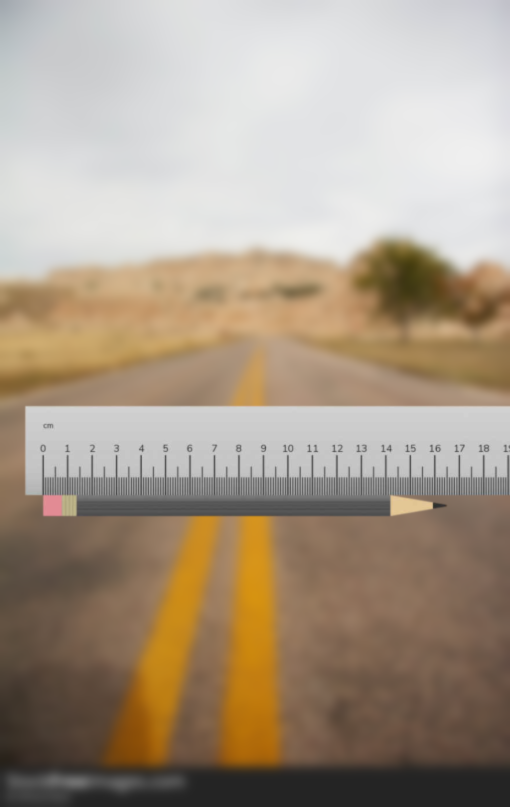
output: value=16.5 unit=cm
